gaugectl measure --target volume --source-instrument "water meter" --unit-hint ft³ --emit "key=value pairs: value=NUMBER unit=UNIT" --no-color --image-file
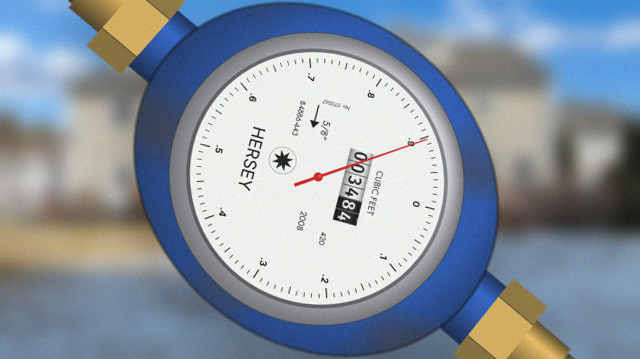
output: value=3483.90 unit=ft³
